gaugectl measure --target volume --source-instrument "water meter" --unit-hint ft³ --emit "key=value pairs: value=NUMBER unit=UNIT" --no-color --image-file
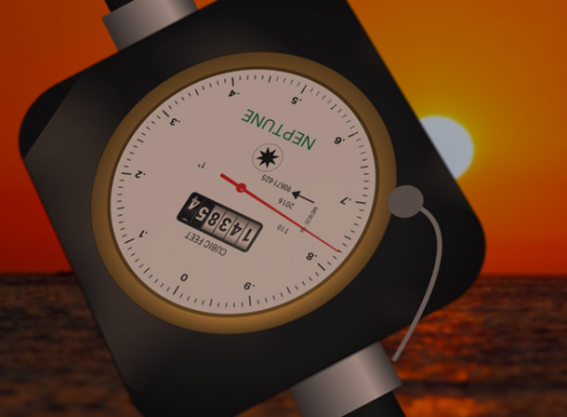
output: value=143853.77 unit=ft³
